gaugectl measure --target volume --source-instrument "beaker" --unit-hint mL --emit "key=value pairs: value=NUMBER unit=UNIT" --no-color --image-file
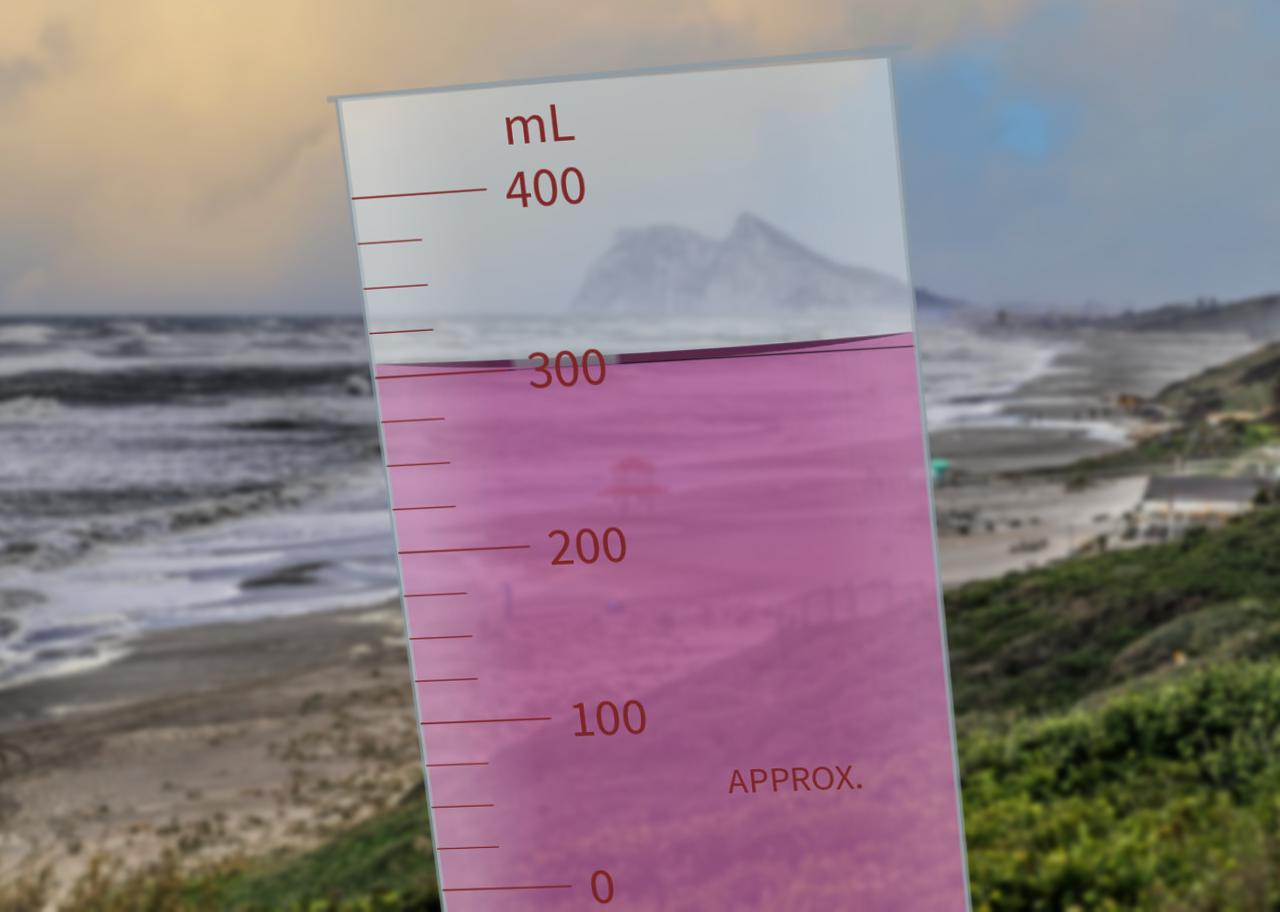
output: value=300 unit=mL
